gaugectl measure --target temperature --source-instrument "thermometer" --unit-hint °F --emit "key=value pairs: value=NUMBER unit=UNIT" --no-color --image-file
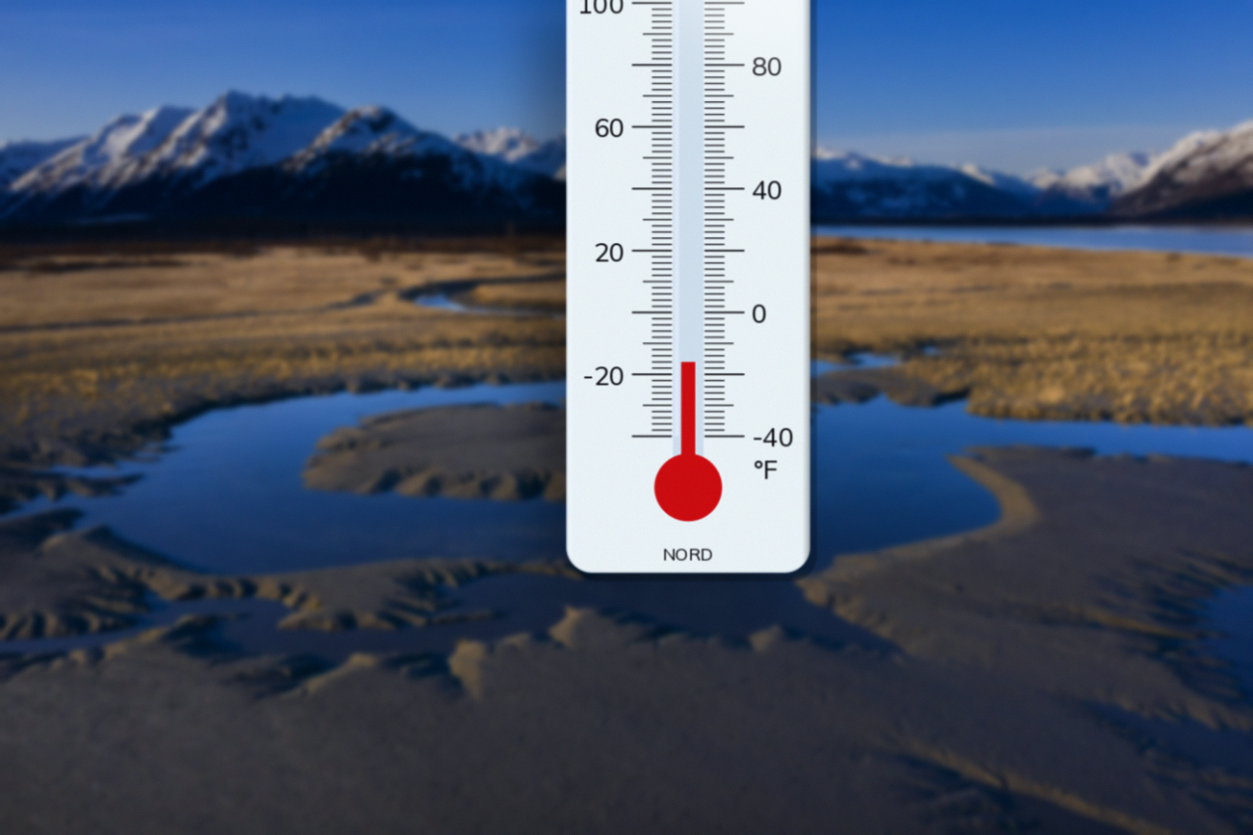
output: value=-16 unit=°F
